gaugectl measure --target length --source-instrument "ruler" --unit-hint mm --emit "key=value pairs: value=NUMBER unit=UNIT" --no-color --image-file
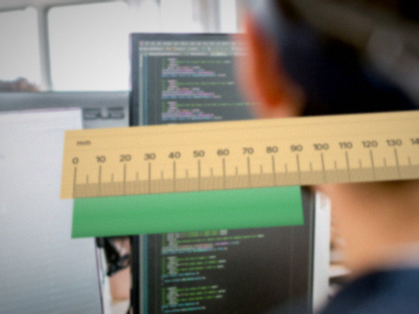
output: value=90 unit=mm
